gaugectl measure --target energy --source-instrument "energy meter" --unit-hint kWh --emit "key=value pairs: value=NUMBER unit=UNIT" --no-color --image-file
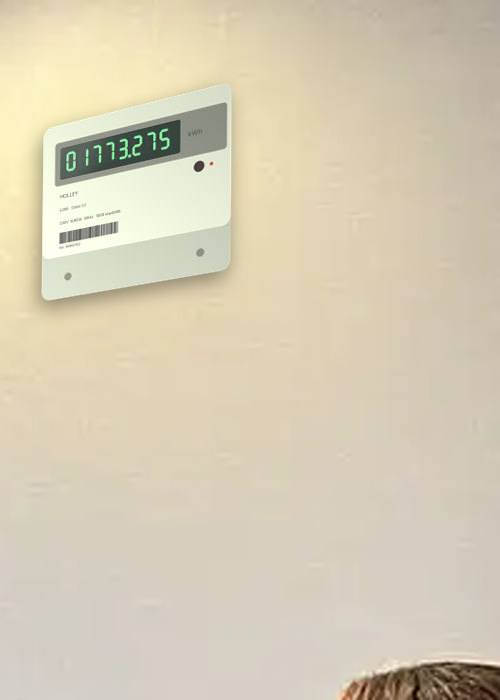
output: value=1773.275 unit=kWh
